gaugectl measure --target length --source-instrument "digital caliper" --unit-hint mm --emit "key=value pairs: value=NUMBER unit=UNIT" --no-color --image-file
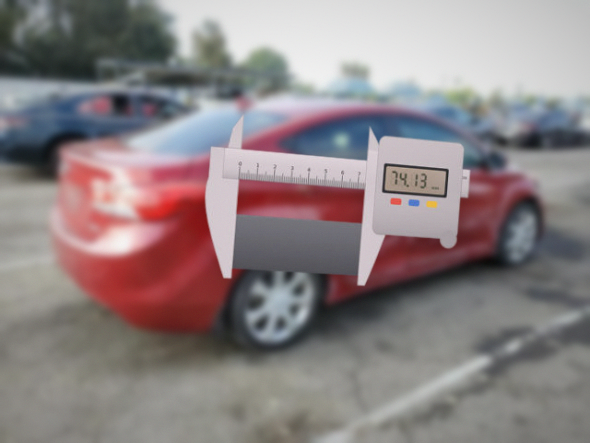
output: value=74.13 unit=mm
